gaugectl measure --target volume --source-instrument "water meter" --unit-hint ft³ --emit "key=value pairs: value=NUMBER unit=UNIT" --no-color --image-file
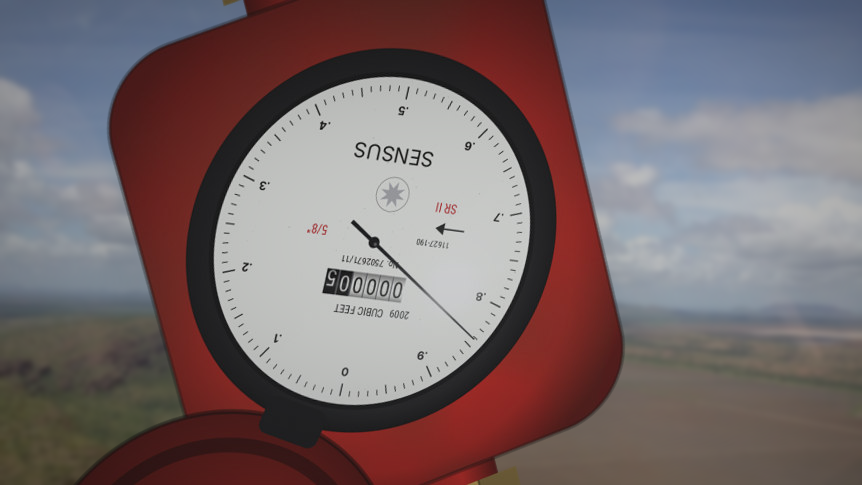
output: value=4.84 unit=ft³
